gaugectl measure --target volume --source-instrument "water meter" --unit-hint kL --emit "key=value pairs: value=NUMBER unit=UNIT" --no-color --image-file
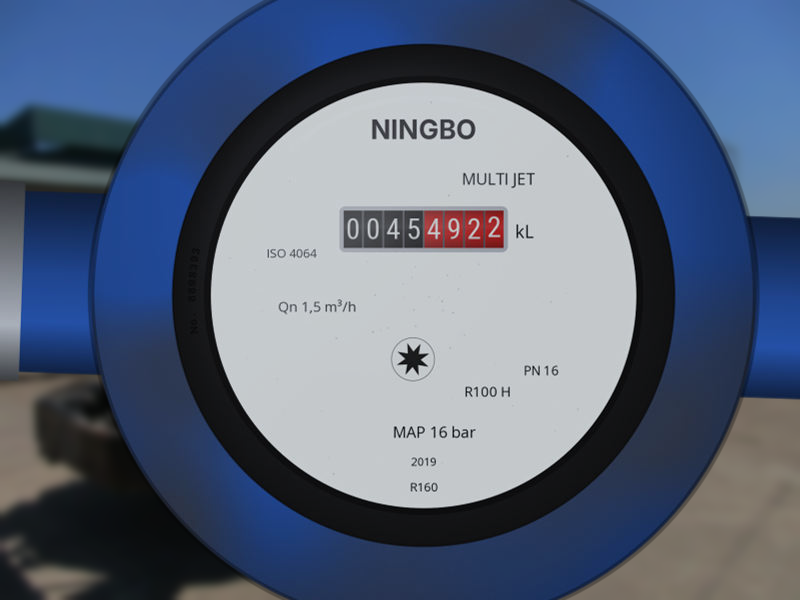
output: value=45.4922 unit=kL
